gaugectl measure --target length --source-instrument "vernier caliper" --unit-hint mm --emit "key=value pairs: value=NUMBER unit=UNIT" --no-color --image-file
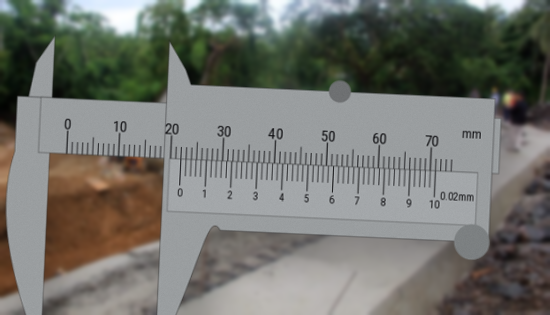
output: value=22.0 unit=mm
